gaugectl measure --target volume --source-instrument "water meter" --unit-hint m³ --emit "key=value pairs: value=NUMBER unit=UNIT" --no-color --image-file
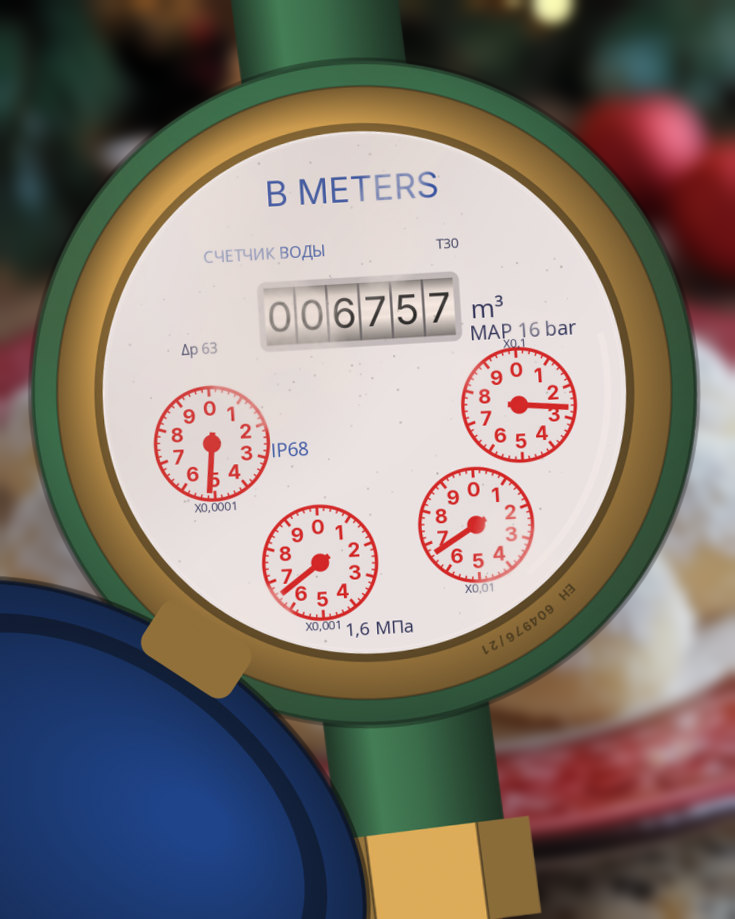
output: value=6757.2665 unit=m³
